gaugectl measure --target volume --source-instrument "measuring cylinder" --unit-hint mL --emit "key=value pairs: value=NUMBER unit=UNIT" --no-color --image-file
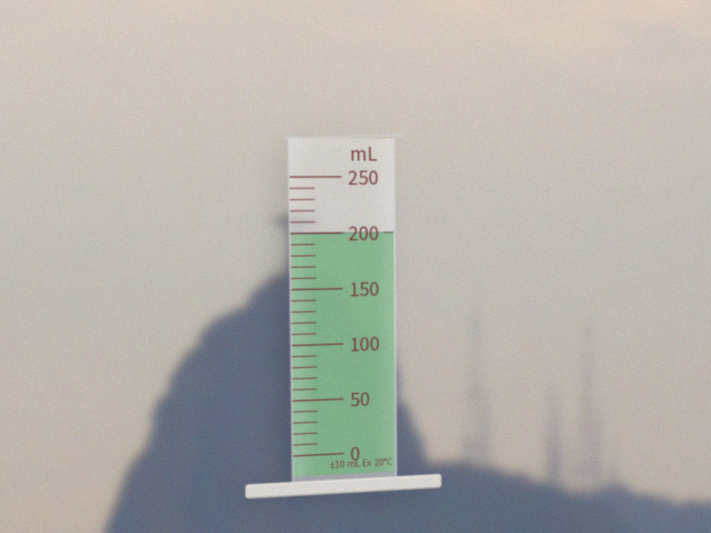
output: value=200 unit=mL
